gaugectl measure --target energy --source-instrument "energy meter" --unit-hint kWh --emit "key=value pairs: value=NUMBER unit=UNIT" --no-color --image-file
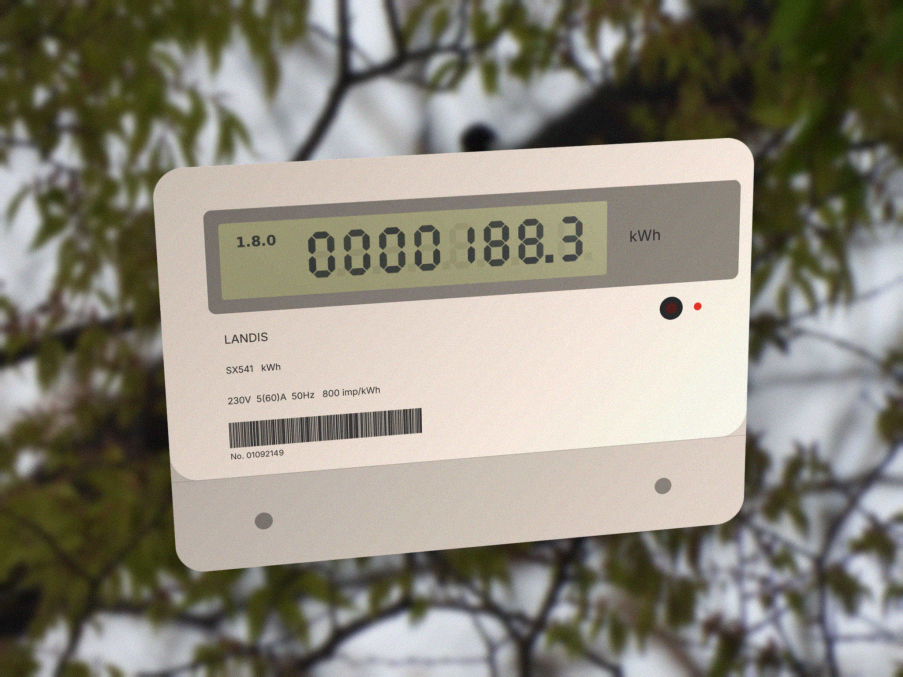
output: value=188.3 unit=kWh
